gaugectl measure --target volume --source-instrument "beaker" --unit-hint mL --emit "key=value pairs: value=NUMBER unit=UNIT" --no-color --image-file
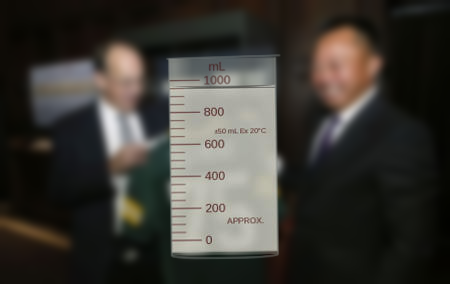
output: value=950 unit=mL
